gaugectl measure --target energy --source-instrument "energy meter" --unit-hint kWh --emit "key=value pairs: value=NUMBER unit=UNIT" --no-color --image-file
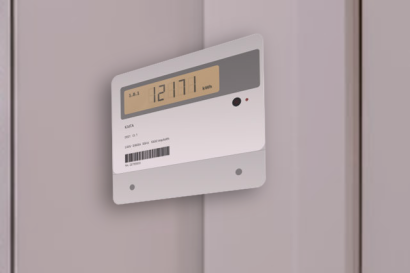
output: value=12171 unit=kWh
